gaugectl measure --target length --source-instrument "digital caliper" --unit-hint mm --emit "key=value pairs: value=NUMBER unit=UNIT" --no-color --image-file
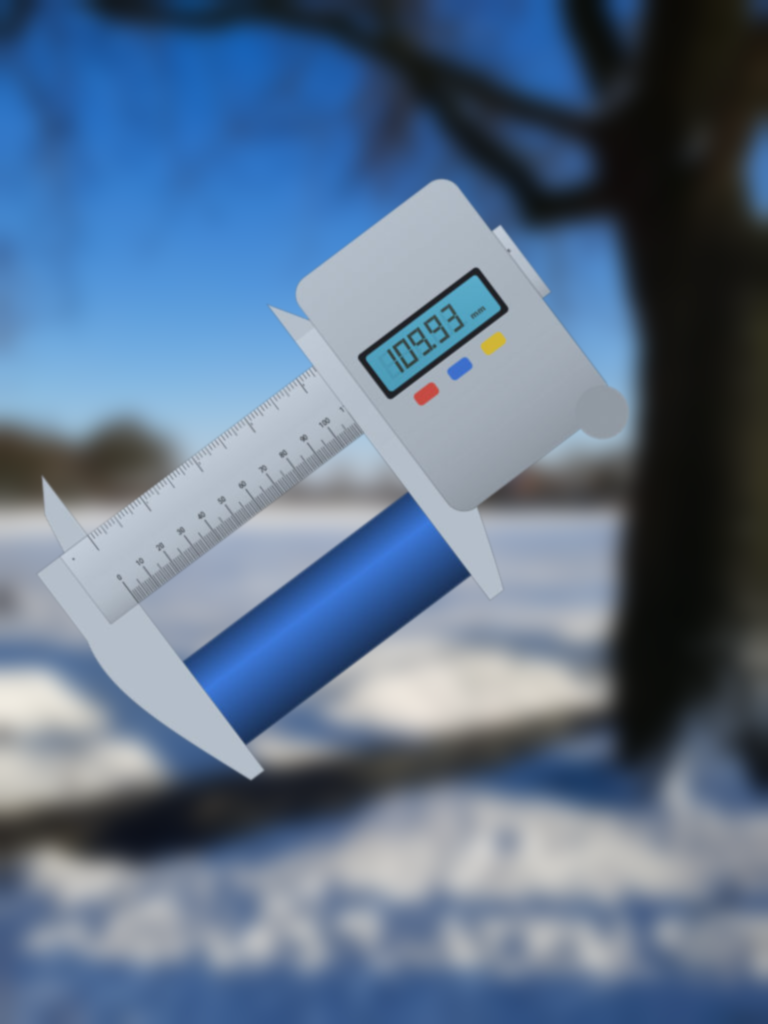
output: value=109.93 unit=mm
